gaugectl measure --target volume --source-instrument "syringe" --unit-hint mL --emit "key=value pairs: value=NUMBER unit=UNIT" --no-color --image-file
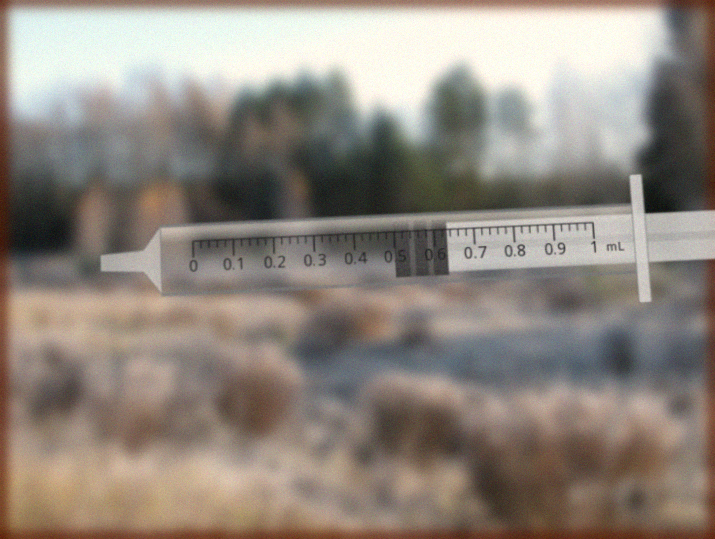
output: value=0.5 unit=mL
